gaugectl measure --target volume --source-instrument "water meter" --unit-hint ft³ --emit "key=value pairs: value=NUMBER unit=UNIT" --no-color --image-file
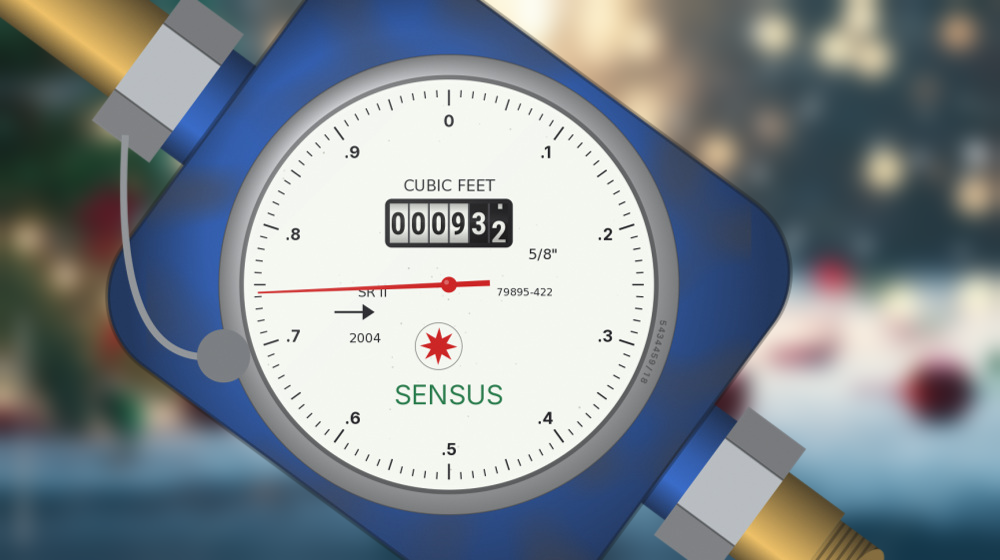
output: value=931.74 unit=ft³
